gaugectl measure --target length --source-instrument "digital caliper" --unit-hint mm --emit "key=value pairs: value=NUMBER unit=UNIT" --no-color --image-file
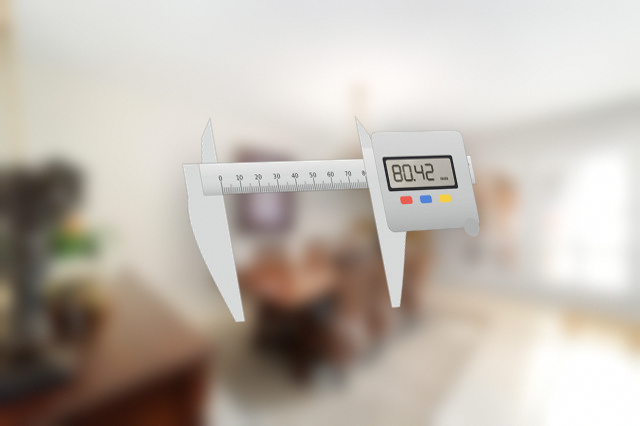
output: value=80.42 unit=mm
